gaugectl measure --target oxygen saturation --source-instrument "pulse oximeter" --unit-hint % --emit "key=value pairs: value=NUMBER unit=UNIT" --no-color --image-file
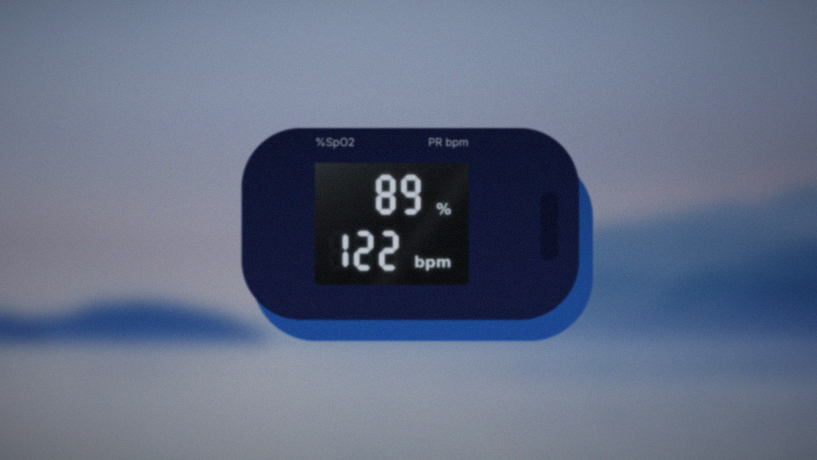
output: value=89 unit=%
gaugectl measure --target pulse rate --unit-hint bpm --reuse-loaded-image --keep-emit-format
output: value=122 unit=bpm
